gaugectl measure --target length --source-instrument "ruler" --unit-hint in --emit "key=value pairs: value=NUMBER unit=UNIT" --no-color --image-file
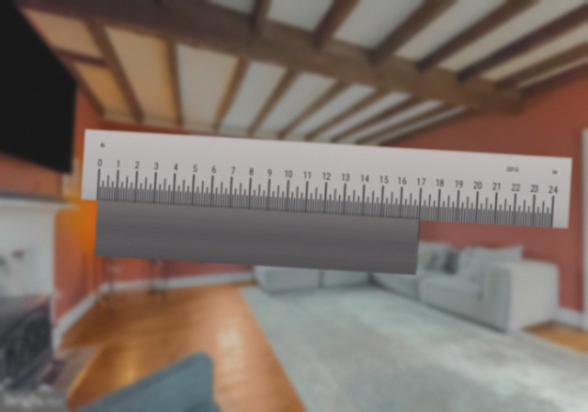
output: value=17 unit=in
